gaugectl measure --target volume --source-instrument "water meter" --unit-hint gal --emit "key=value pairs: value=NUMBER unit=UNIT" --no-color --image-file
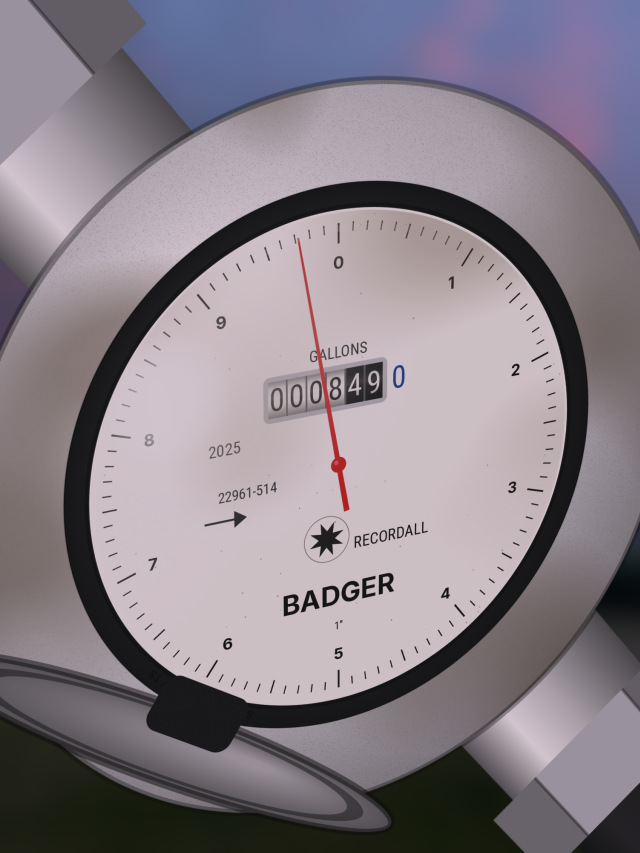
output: value=8489.7 unit=gal
